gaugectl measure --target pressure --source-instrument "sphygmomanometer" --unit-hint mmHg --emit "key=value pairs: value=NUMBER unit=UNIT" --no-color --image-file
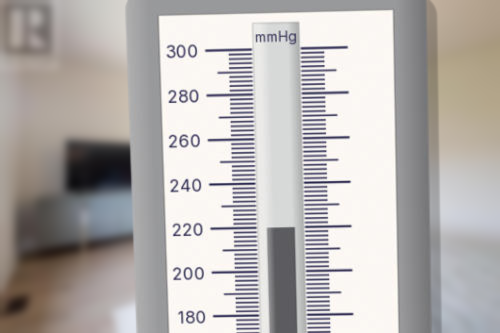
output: value=220 unit=mmHg
